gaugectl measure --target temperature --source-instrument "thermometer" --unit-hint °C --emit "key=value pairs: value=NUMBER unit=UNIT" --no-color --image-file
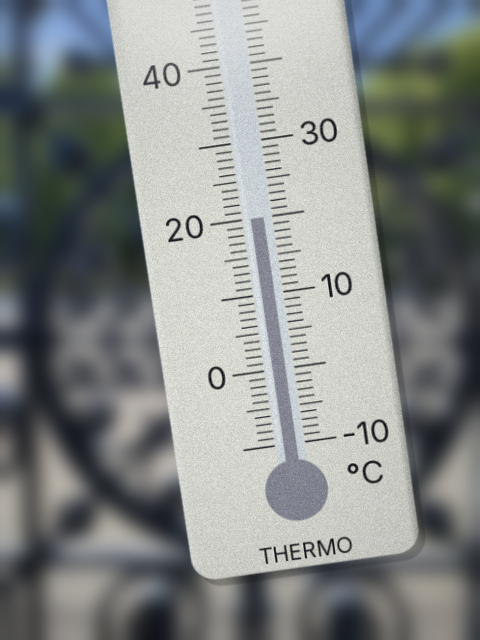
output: value=20 unit=°C
